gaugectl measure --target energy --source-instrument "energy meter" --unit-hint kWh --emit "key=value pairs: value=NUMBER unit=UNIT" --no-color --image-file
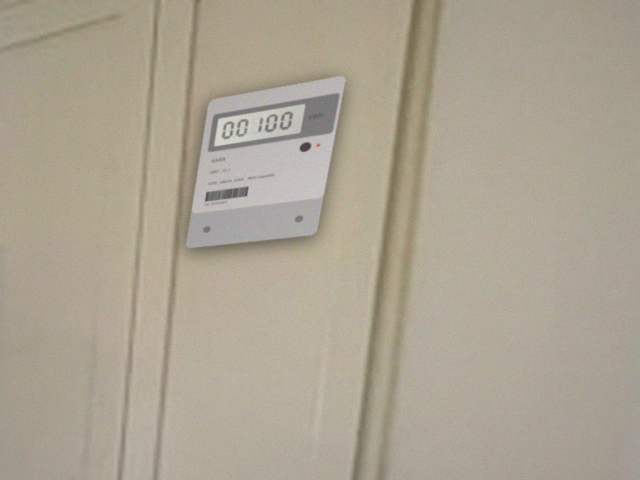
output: value=100 unit=kWh
